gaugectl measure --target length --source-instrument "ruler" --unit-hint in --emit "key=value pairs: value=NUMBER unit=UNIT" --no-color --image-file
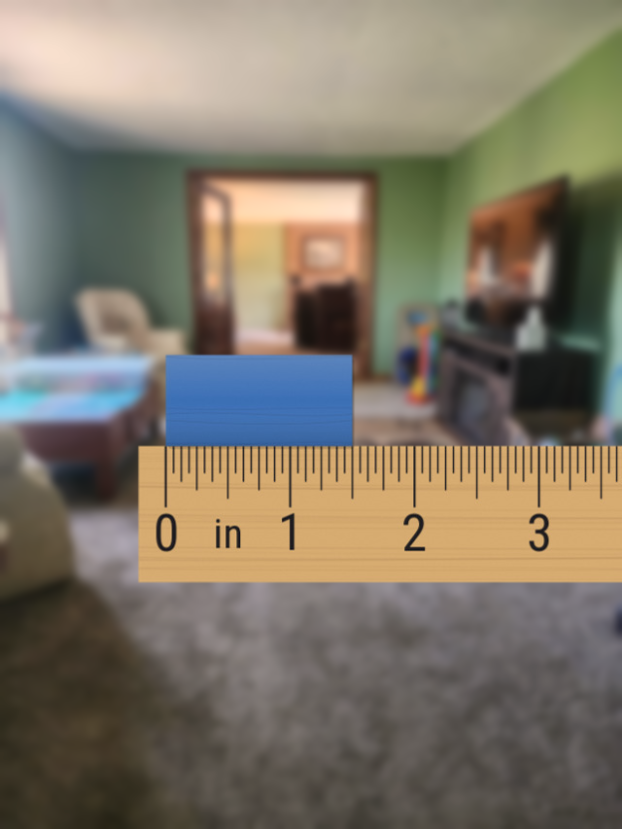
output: value=1.5 unit=in
